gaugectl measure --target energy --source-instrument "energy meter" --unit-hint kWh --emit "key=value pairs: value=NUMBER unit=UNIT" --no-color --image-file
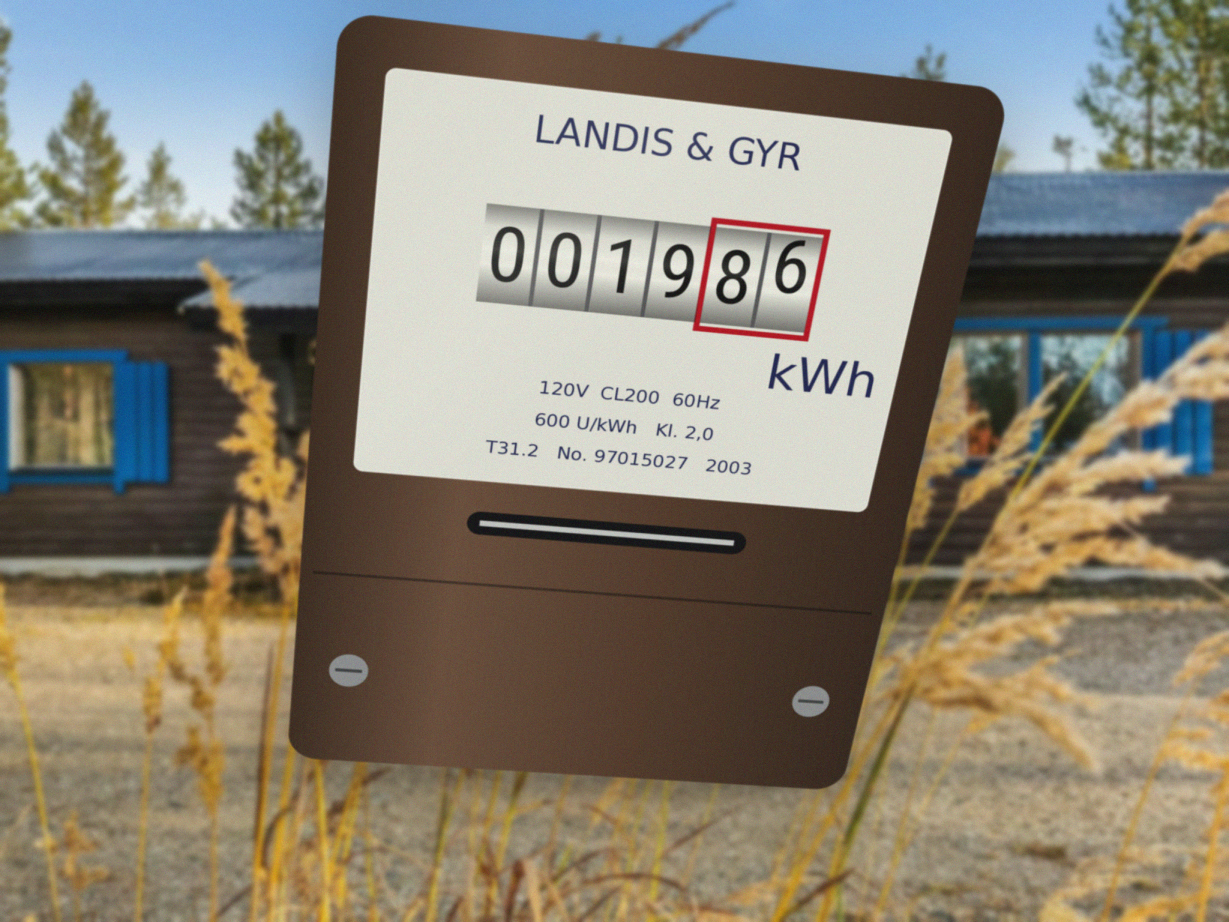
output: value=19.86 unit=kWh
